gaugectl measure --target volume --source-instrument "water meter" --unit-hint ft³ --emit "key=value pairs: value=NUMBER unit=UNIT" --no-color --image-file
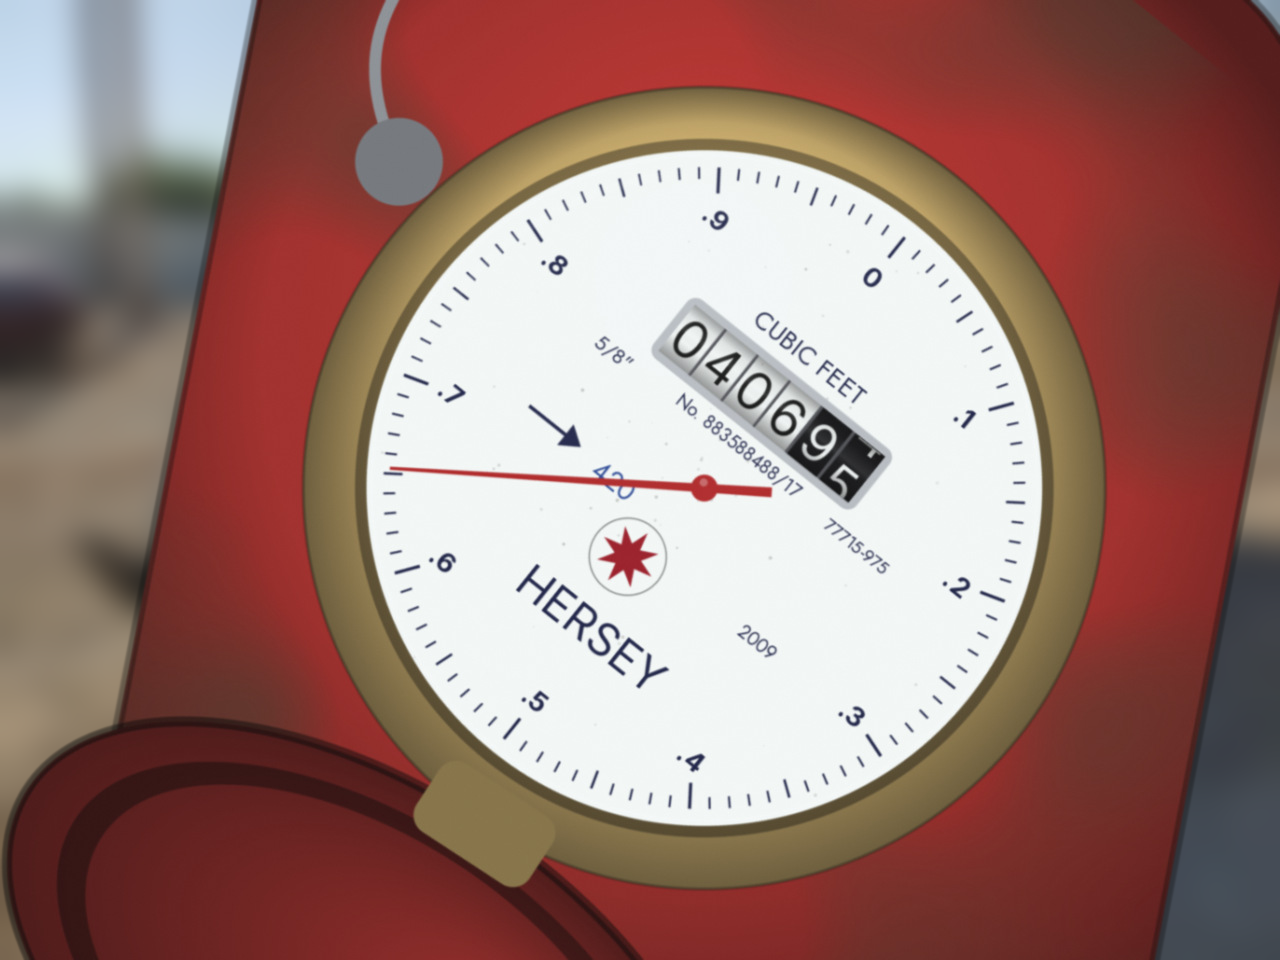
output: value=40694.65 unit=ft³
